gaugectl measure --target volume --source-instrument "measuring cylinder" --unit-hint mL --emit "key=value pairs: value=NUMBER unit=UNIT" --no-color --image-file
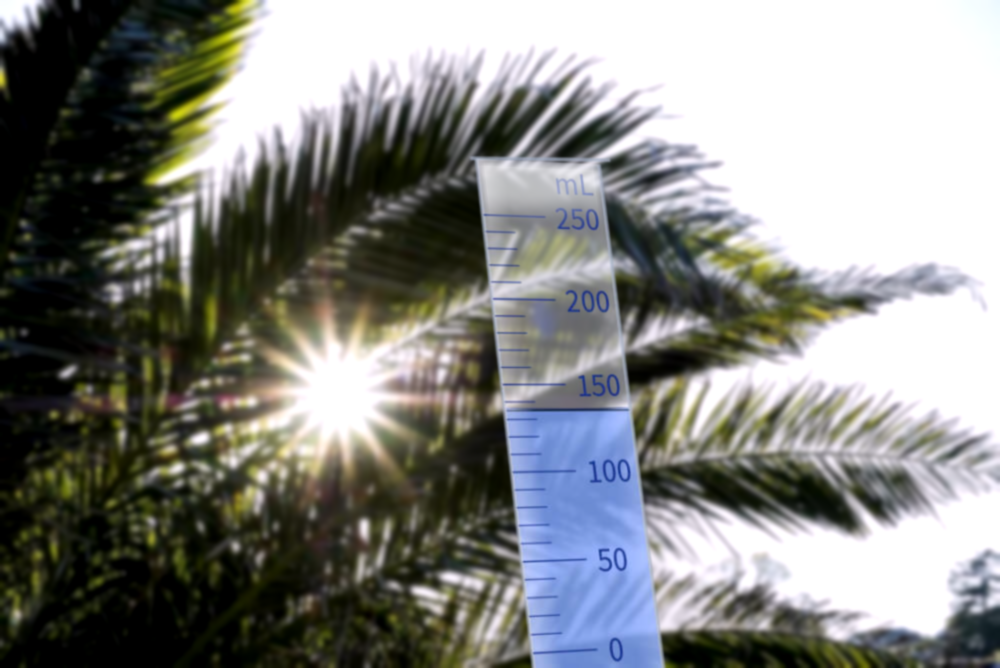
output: value=135 unit=mL
